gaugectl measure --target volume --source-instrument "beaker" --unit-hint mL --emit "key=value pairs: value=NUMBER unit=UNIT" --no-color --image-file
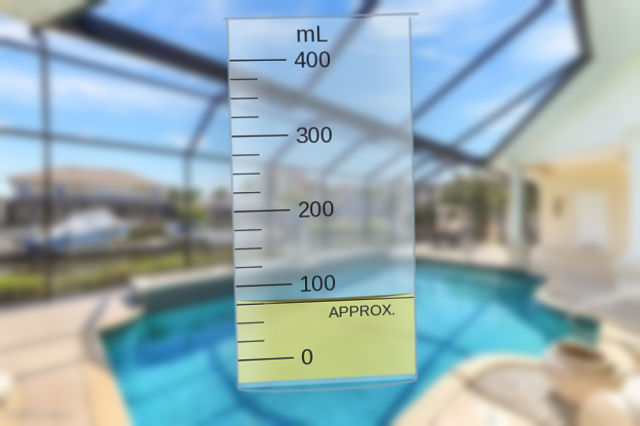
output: value=75 unit=mL
